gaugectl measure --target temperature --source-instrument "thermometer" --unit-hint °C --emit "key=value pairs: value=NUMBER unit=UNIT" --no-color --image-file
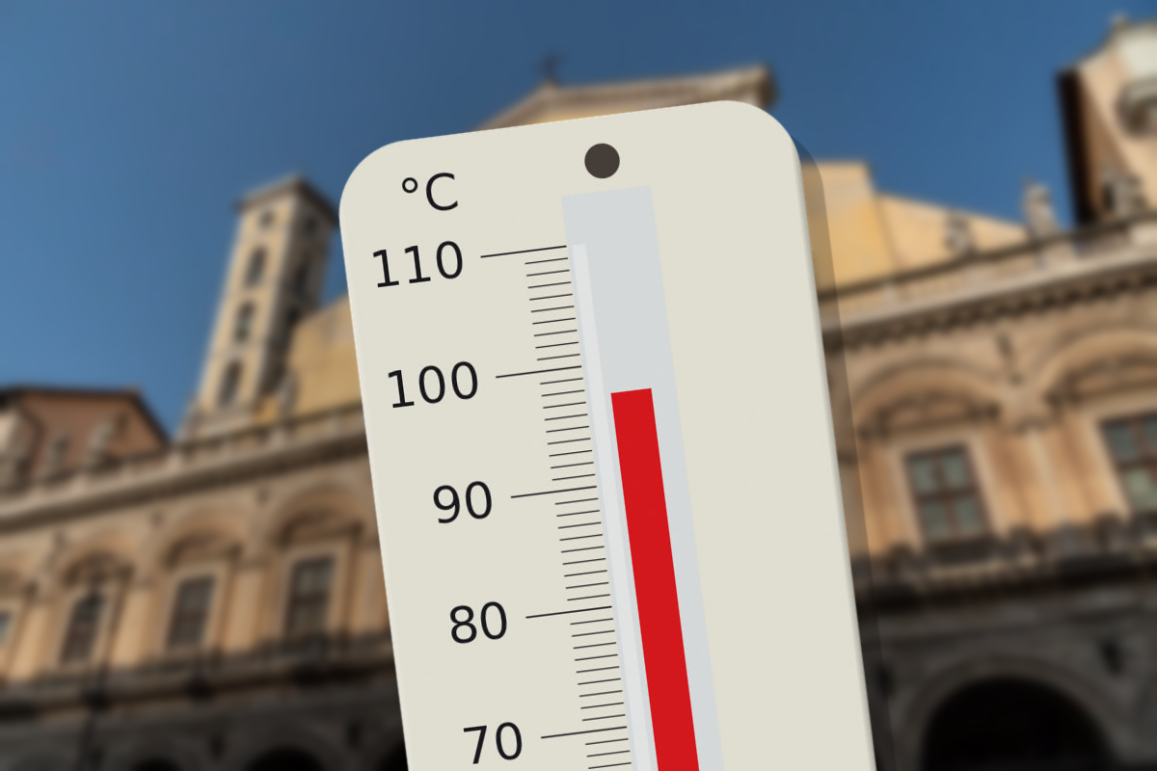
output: value=97.5 unit=°C
